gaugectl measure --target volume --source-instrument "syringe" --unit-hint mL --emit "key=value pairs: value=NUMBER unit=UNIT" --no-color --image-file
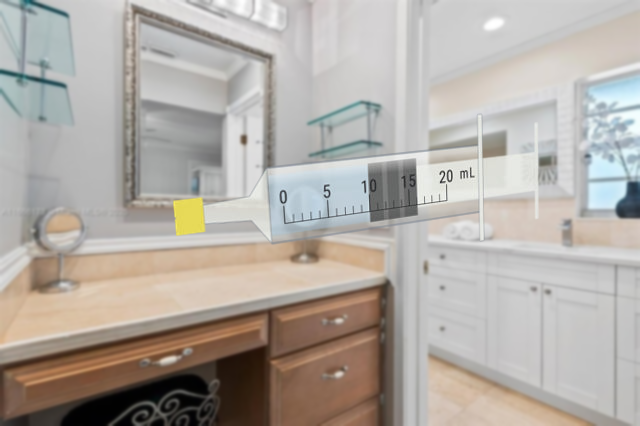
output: value=10 unit=mL
